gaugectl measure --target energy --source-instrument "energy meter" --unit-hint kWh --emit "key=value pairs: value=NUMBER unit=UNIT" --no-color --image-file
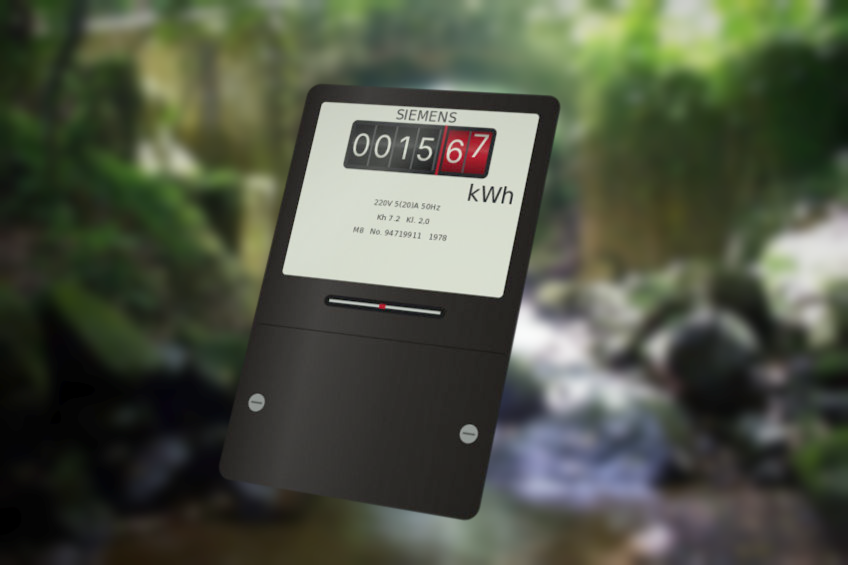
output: value=15.67 unit=kWh
